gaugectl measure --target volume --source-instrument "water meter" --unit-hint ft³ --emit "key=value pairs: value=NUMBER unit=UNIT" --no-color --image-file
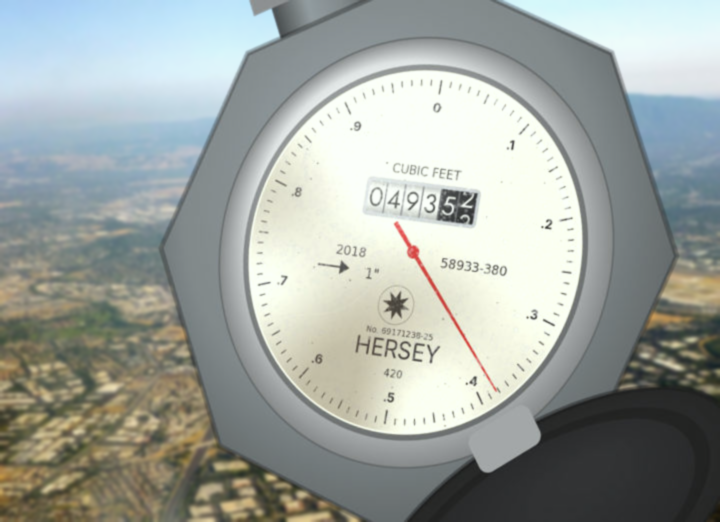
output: value=49352.38 unit=ft³
